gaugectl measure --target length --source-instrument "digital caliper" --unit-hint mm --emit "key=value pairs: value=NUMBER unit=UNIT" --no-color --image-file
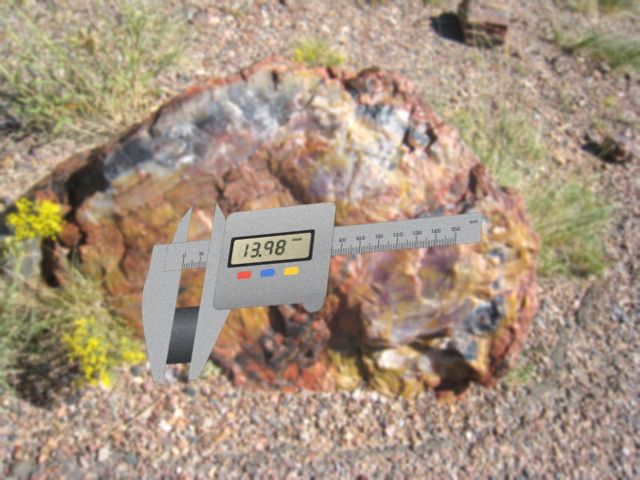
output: value=13.98 unit=mm
